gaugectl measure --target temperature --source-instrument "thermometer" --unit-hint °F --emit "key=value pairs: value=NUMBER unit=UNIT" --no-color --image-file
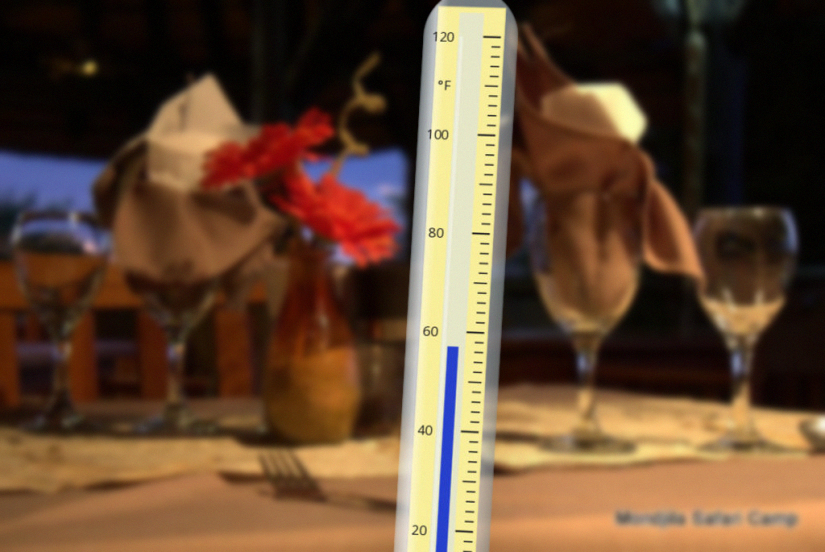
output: value=57 unit=°F
